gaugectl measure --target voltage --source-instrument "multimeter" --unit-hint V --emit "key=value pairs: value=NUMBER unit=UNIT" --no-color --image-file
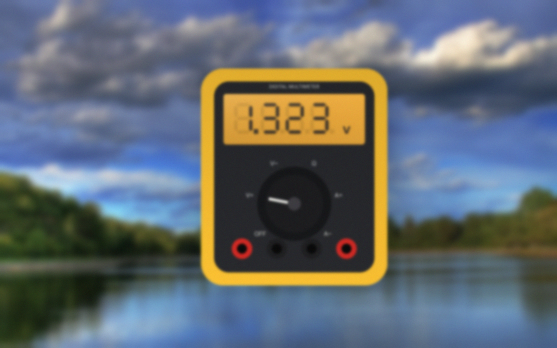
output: value=1.323 unit=V
